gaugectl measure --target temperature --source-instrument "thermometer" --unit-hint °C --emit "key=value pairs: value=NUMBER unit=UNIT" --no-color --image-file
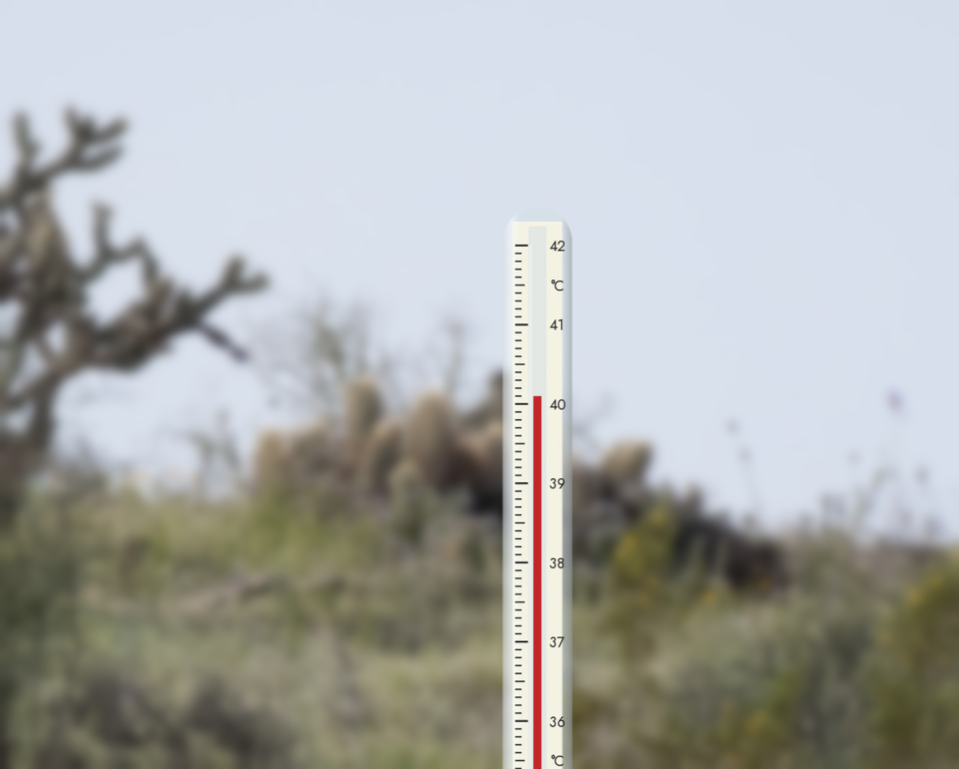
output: value=40.1 unit=°C
